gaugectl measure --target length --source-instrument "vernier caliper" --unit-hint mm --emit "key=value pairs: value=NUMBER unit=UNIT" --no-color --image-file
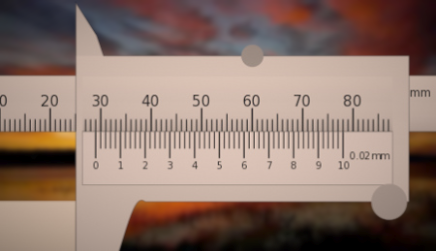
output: value=29.0 unit=mm
